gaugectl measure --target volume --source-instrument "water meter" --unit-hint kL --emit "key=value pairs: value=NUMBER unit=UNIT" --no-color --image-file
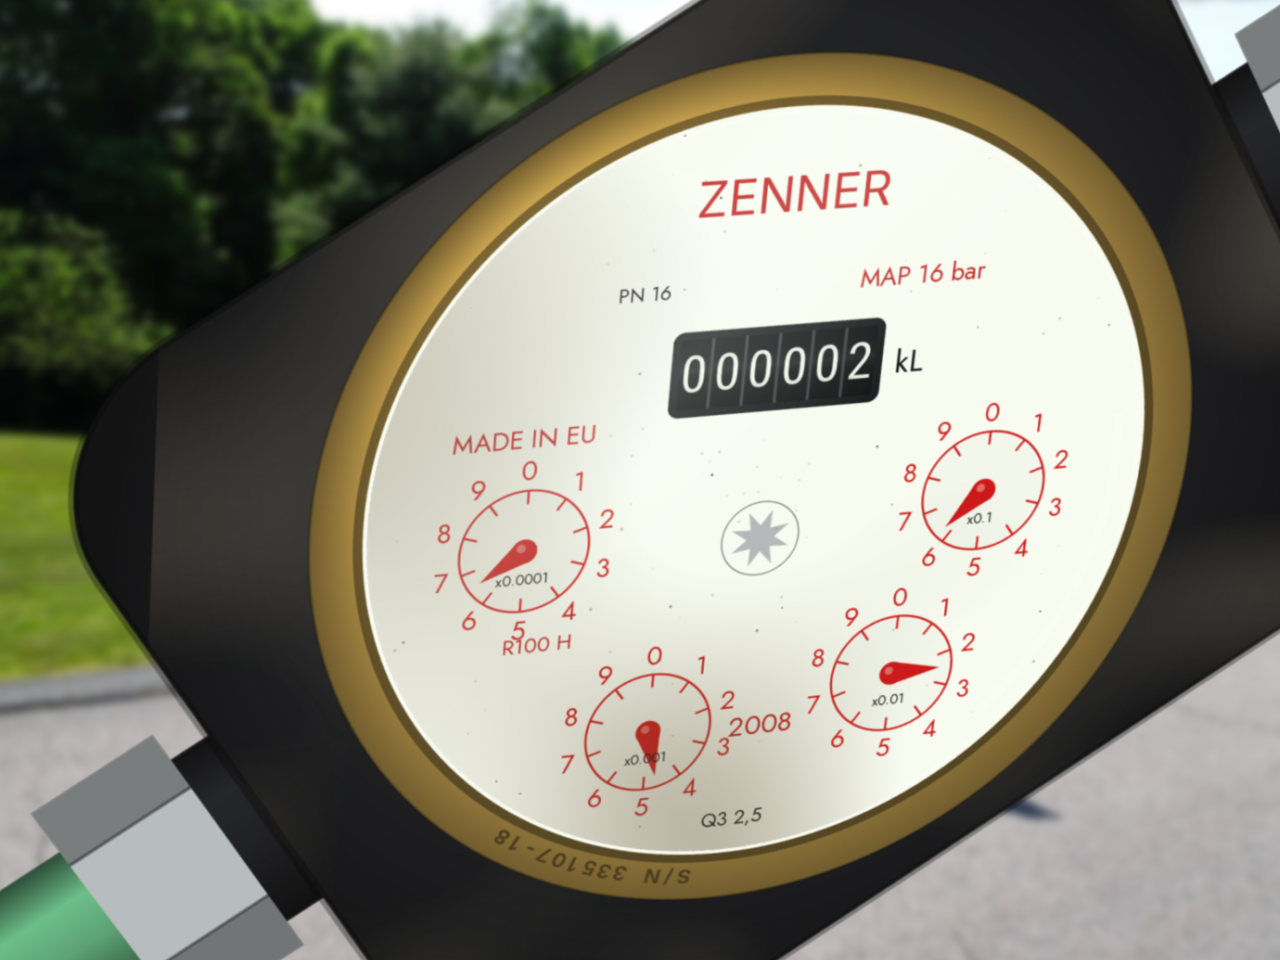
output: value=2.6246 unit=kL
